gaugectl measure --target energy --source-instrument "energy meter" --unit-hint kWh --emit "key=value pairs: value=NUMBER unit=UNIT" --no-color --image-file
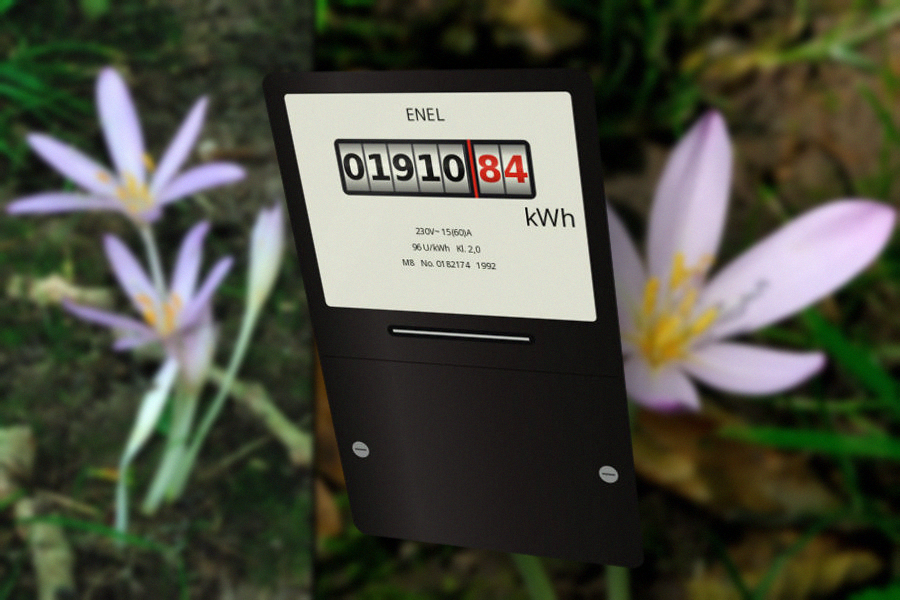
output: value=1910.84 unit=kWh
